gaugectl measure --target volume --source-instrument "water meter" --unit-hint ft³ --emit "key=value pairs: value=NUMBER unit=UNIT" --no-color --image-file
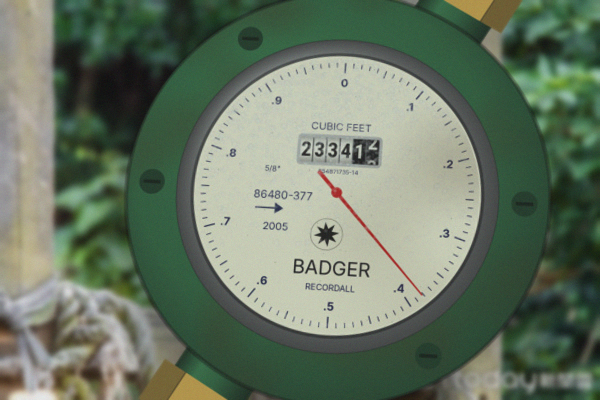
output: value=233412.38 unit=ft³
